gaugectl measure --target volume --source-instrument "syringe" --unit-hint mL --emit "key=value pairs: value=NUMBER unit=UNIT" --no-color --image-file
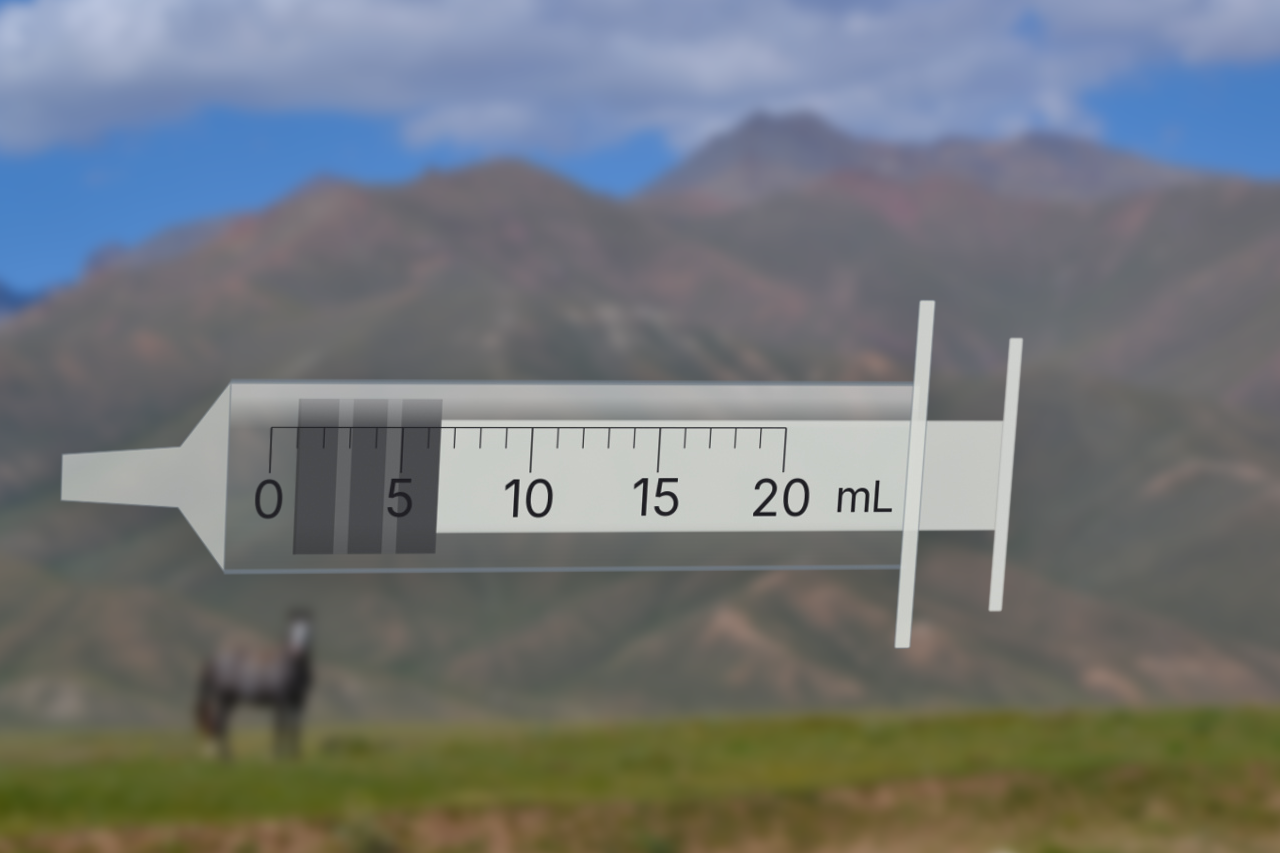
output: value=1 unit=mL
